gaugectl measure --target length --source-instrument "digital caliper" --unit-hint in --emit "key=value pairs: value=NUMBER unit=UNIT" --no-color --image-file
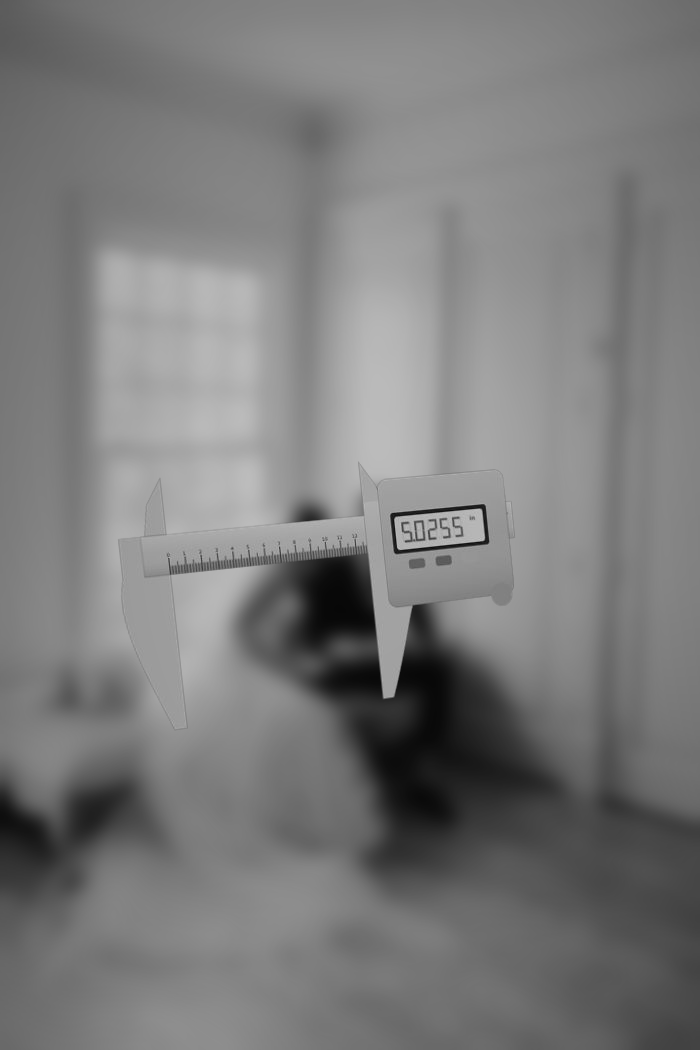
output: value=5.0255 unit=in
